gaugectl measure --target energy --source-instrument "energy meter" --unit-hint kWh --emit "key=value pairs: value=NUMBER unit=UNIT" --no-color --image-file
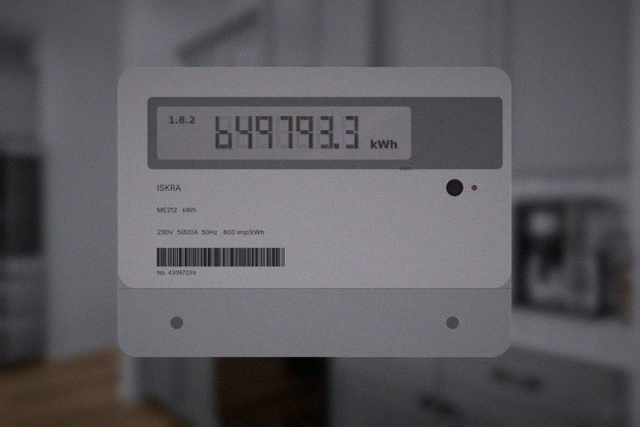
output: value=649793.3 unit=kWh
